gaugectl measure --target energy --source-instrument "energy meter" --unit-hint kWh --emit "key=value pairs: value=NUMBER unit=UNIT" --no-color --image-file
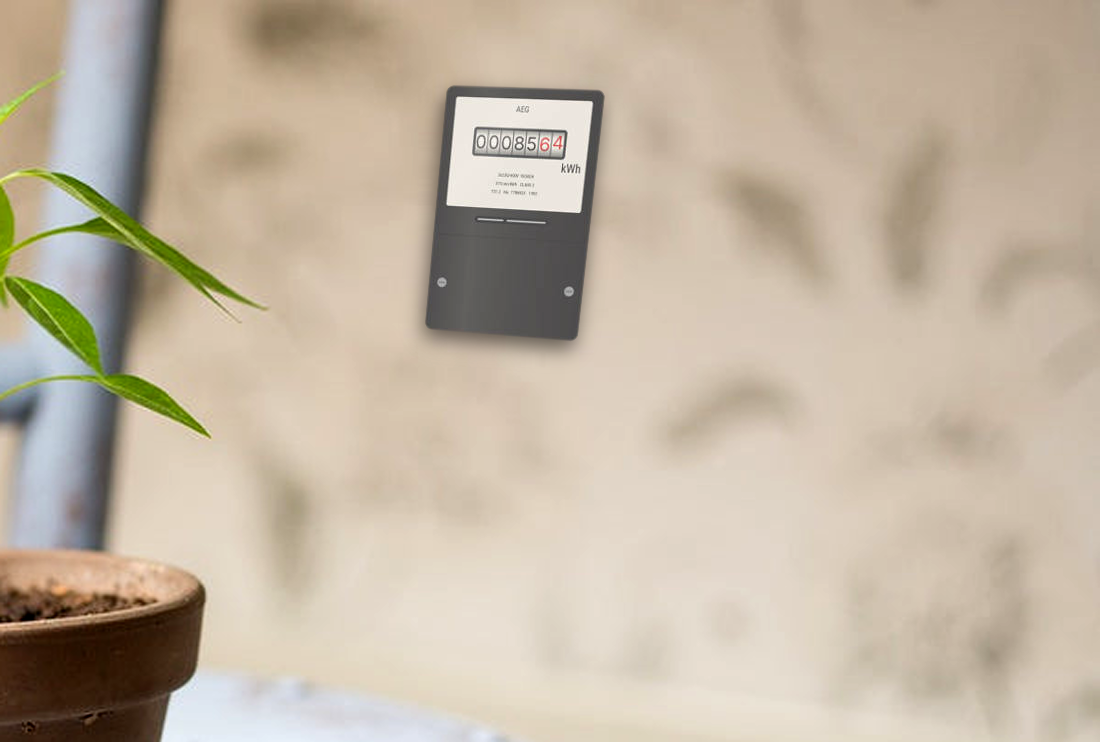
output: value=85.64 unit=kWh
